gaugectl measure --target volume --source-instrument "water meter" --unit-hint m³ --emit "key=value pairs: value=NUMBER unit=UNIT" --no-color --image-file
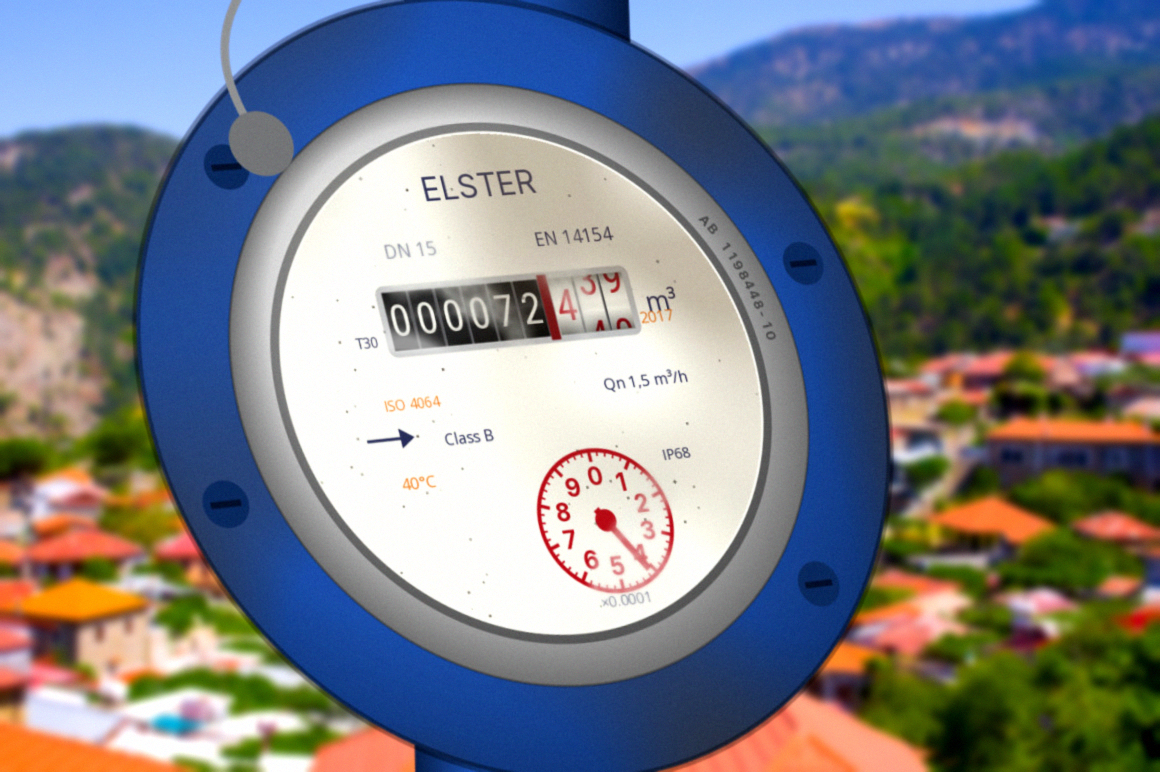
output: value=72.4394 unit=m³
